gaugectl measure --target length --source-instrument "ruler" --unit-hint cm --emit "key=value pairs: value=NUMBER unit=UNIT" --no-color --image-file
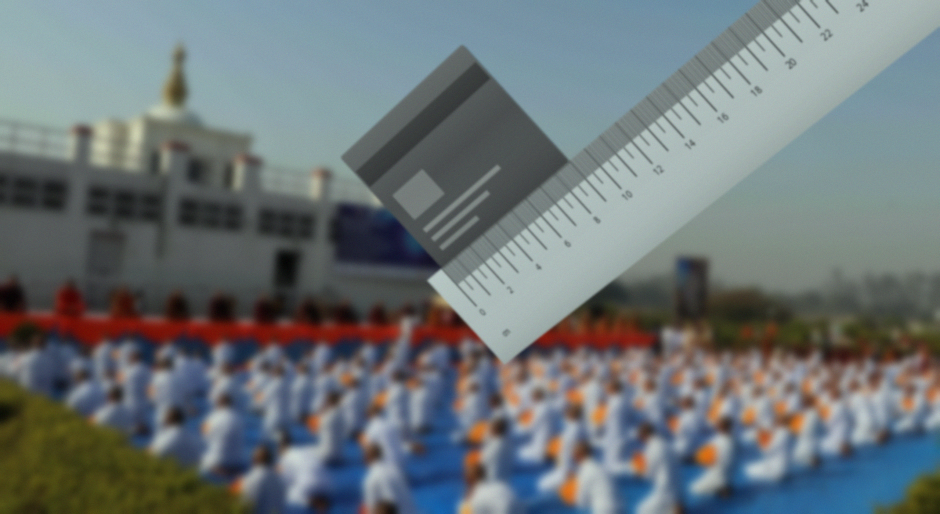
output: value=9 unit=cm
